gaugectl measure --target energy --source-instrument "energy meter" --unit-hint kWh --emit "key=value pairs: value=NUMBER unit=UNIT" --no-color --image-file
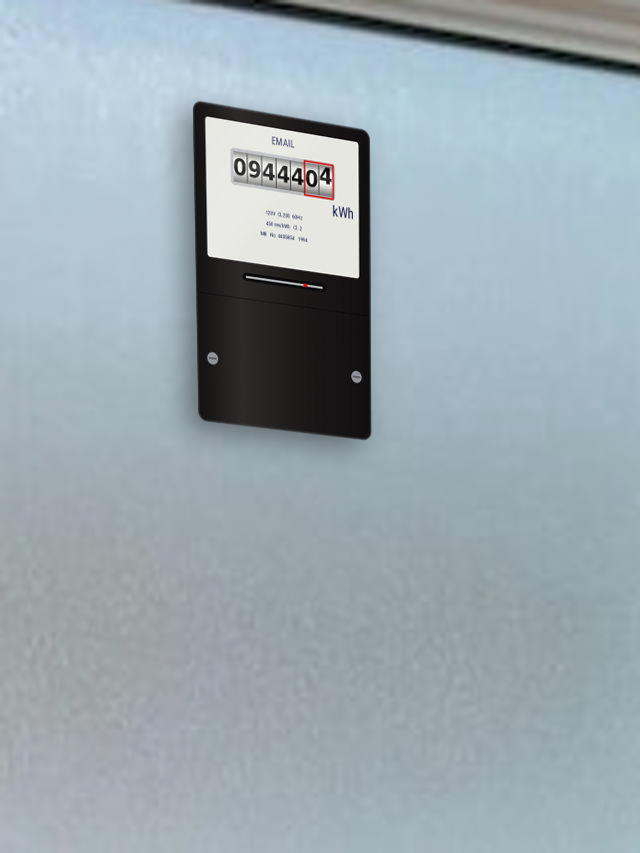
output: value=9444.04 unit=kWh
